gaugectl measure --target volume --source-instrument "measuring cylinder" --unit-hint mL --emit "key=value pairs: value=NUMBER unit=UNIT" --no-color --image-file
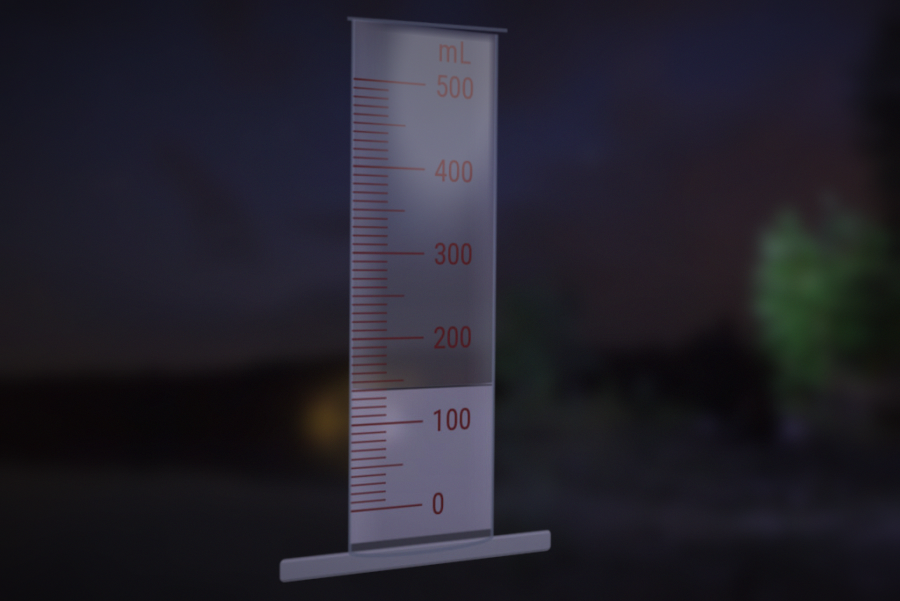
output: value=140 unit=mL
